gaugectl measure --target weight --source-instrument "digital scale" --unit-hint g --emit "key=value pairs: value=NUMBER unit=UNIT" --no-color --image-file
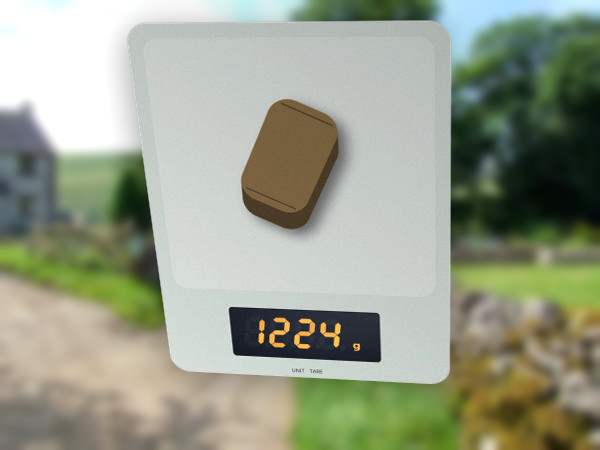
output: value=1224 unit=g
